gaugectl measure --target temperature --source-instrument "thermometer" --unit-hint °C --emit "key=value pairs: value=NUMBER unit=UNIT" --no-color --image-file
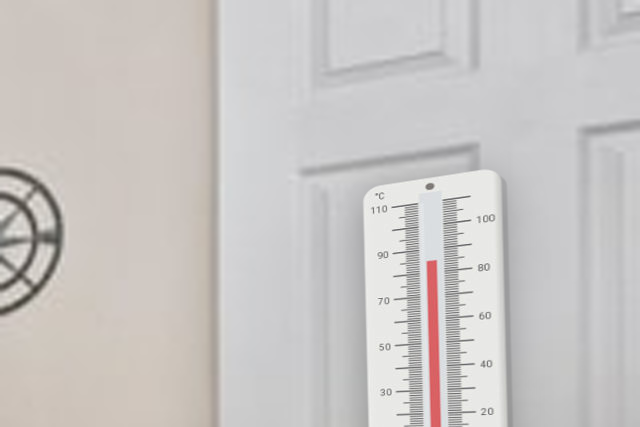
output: value=85 unit=°C
